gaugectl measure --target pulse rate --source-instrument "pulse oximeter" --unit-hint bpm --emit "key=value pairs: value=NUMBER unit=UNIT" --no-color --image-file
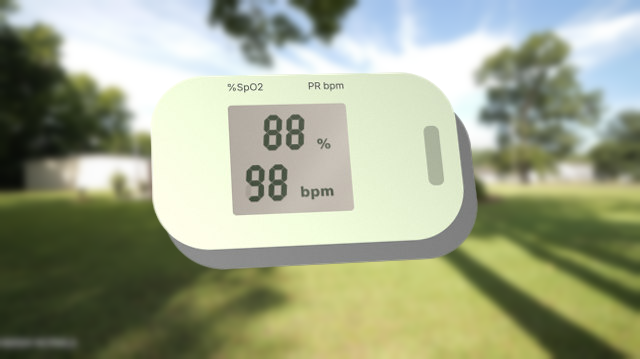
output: value=98 unit=bpm
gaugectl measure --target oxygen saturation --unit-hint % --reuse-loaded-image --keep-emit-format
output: value=88 unit=%
